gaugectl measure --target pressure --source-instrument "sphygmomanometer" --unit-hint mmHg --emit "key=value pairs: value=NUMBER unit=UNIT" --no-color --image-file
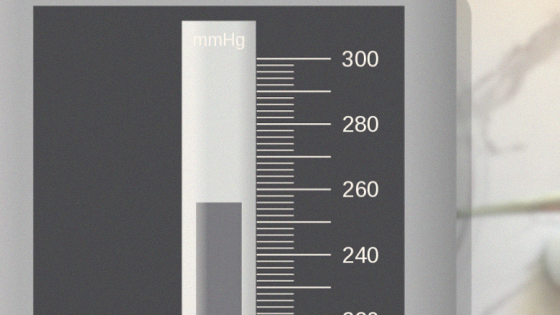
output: value=256 unit=mmHg
